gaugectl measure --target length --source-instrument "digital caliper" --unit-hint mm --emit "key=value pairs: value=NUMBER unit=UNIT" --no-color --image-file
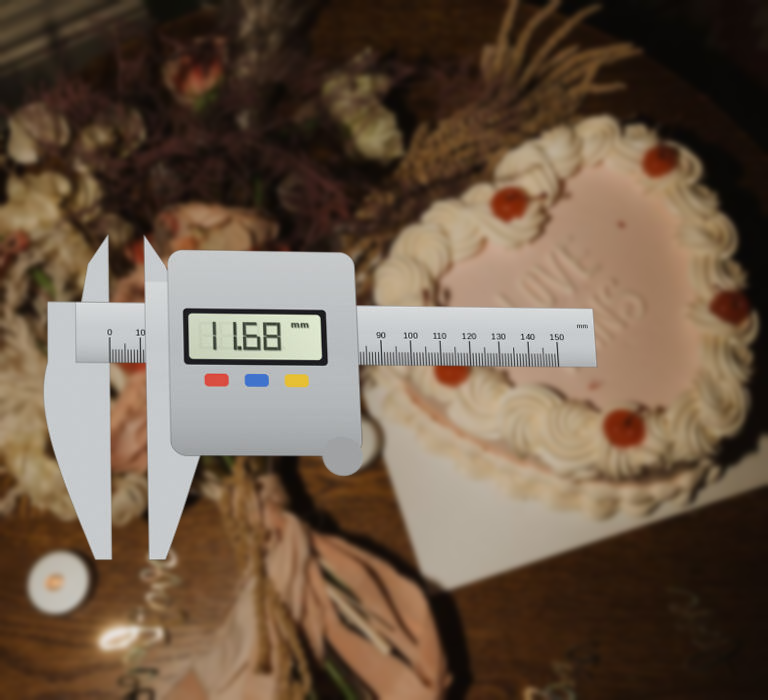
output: value=11.68 unit=mm
